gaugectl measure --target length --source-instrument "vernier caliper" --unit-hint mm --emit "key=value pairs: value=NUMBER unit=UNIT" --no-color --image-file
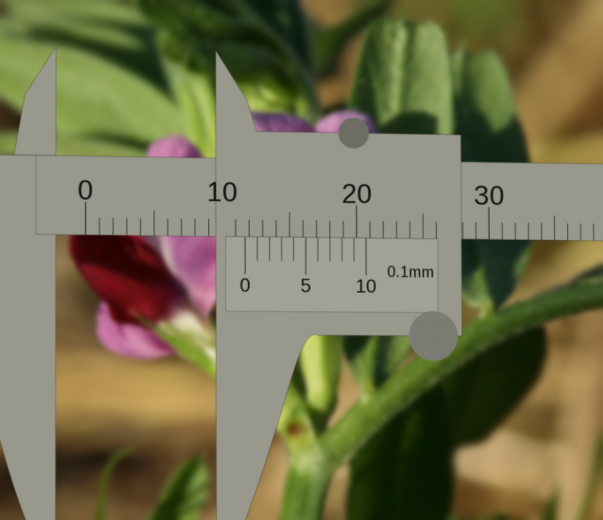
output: value=11.7 unit=mm
